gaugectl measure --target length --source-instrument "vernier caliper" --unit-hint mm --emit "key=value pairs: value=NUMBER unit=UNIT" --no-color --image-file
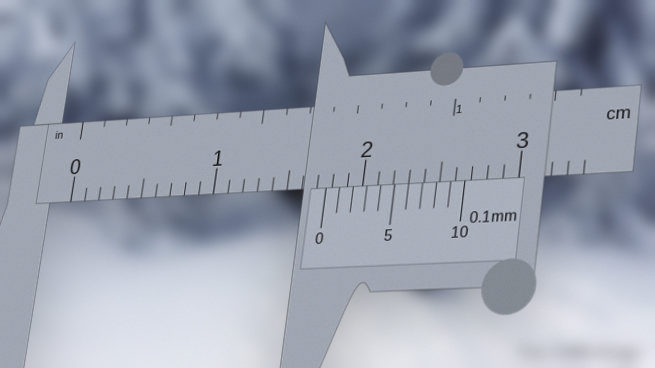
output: value=17.6 unit=mm
